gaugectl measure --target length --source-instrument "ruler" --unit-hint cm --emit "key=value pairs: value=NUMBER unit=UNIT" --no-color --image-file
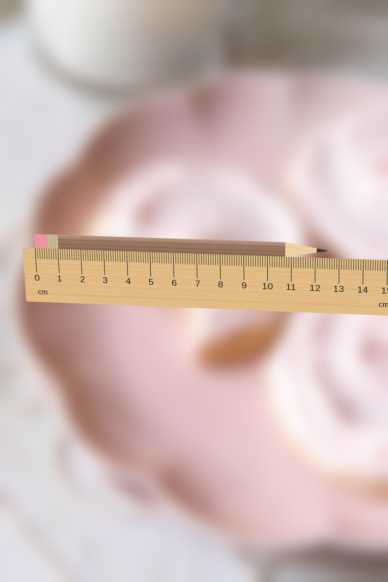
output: value=12.5 unit=cm
